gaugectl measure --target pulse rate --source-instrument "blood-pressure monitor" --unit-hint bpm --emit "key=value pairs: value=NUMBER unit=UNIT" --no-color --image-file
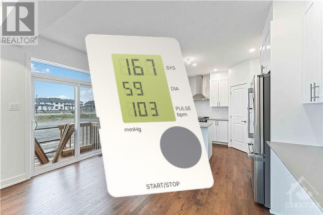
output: value=103 unit=bpm
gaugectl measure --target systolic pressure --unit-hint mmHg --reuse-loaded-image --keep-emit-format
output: value=167 unit=mmHg
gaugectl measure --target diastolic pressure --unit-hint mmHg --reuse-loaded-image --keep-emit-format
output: value=59 unit=mmHg
